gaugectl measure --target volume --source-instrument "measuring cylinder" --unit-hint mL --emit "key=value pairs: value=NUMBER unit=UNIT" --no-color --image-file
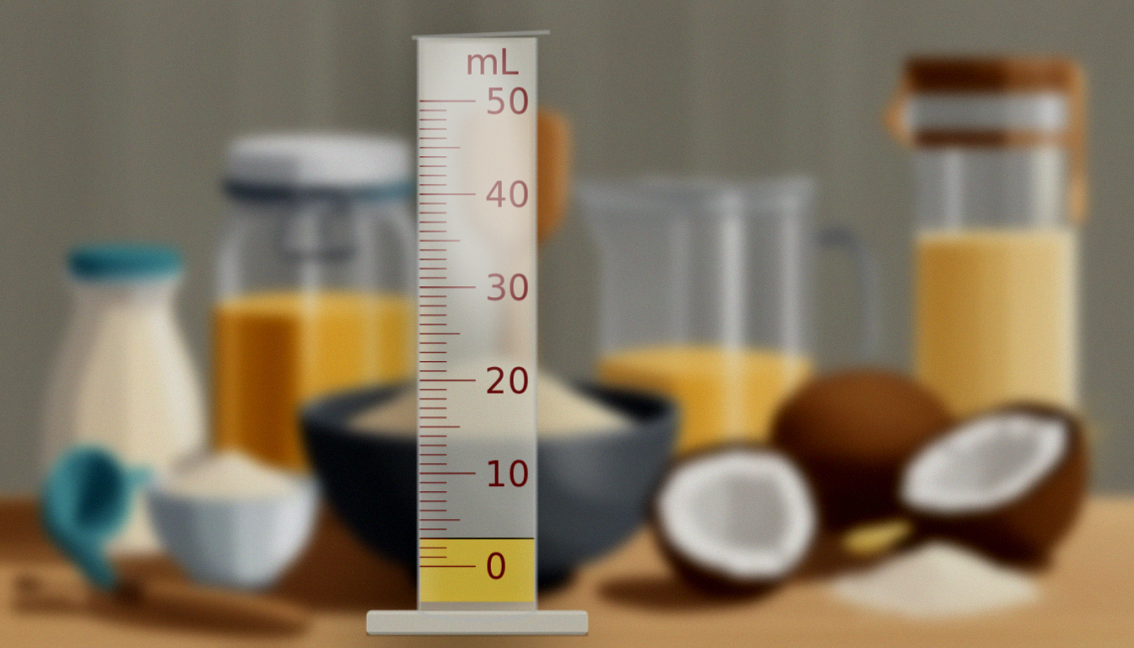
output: value=3 unit=mL
